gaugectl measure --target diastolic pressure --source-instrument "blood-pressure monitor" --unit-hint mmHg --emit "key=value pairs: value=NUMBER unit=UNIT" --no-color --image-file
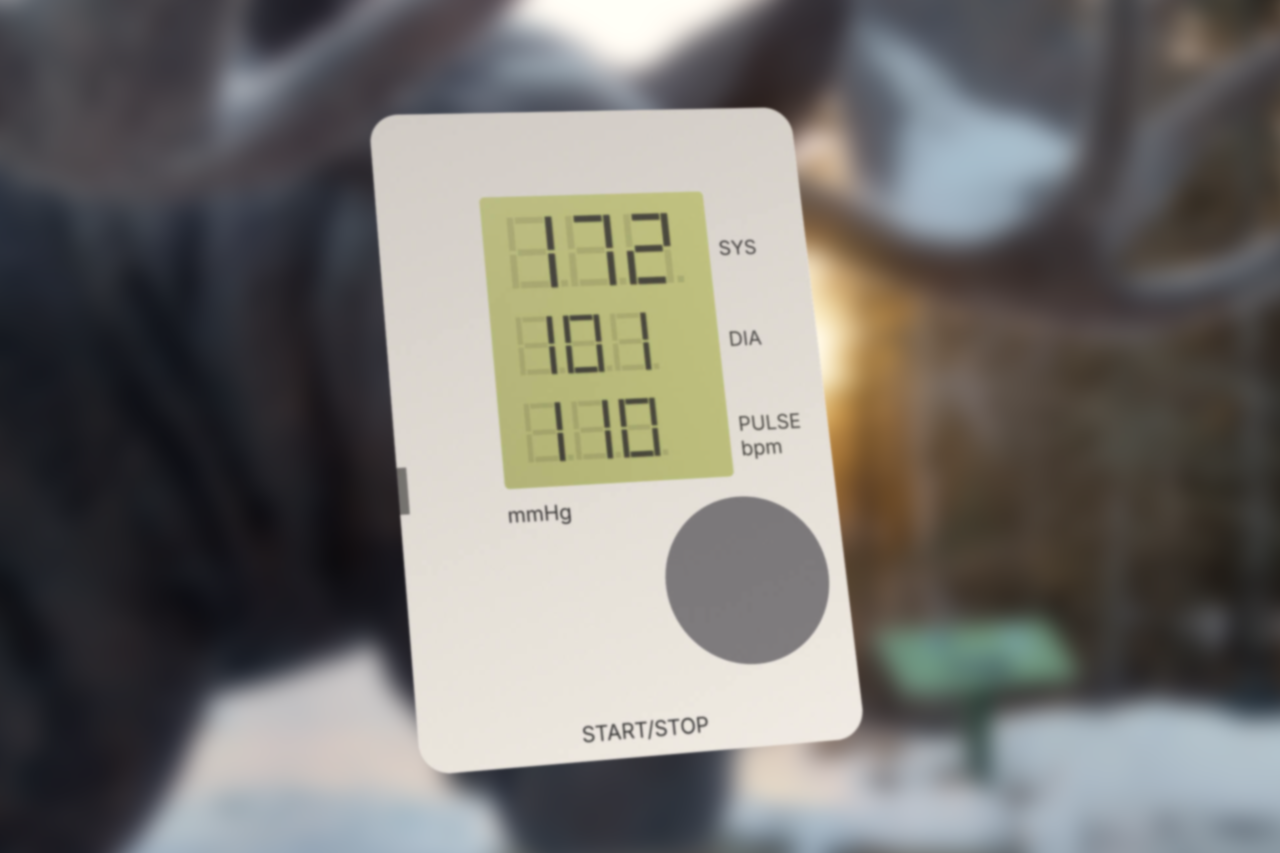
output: value=101 unit=mmHg
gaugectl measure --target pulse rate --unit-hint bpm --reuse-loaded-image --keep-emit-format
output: value=110 unit=bpm
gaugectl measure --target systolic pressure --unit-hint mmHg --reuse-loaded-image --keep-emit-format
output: value=172 unit=mmHg
